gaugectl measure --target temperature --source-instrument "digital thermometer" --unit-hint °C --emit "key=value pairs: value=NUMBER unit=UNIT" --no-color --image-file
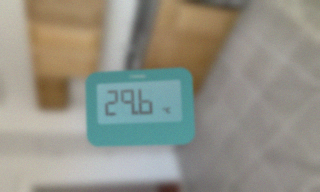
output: value=29.6 unit=°C
